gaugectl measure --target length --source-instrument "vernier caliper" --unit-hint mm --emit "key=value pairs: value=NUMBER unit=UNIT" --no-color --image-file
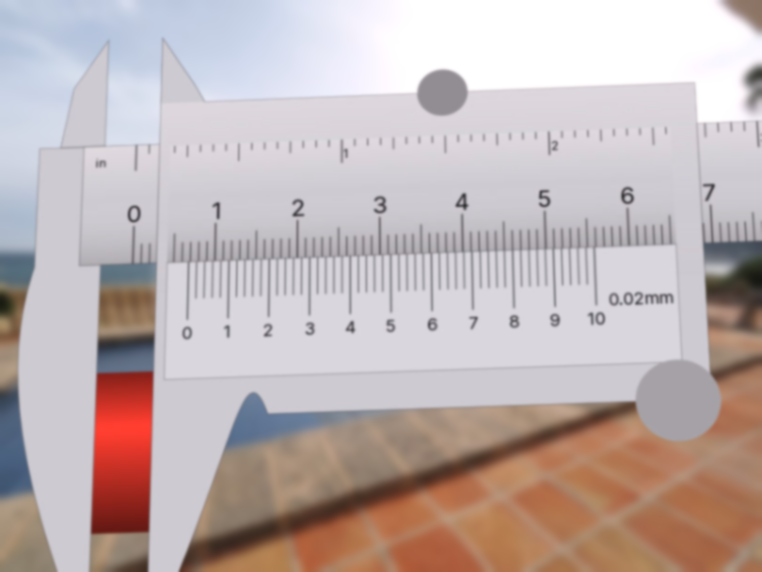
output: value=6.8 unit=mm
